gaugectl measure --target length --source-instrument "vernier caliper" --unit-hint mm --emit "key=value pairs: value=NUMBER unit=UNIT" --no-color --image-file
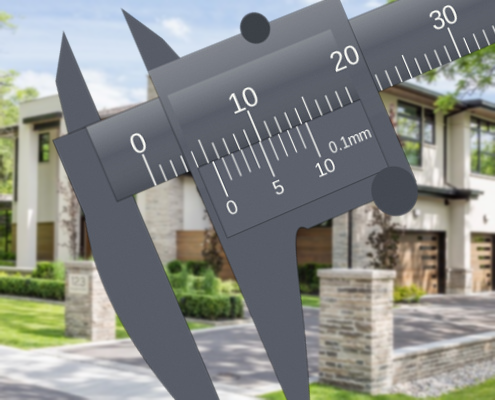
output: value=5.4 unit=mm
